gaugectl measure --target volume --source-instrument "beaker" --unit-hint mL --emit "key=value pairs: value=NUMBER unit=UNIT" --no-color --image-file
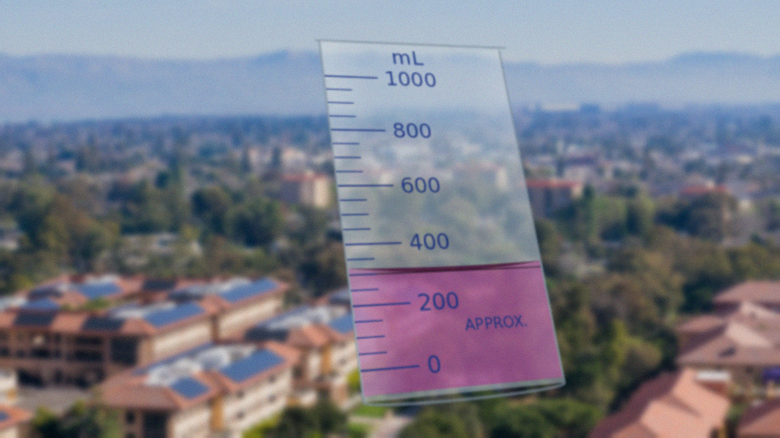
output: value=300 unit=mL
